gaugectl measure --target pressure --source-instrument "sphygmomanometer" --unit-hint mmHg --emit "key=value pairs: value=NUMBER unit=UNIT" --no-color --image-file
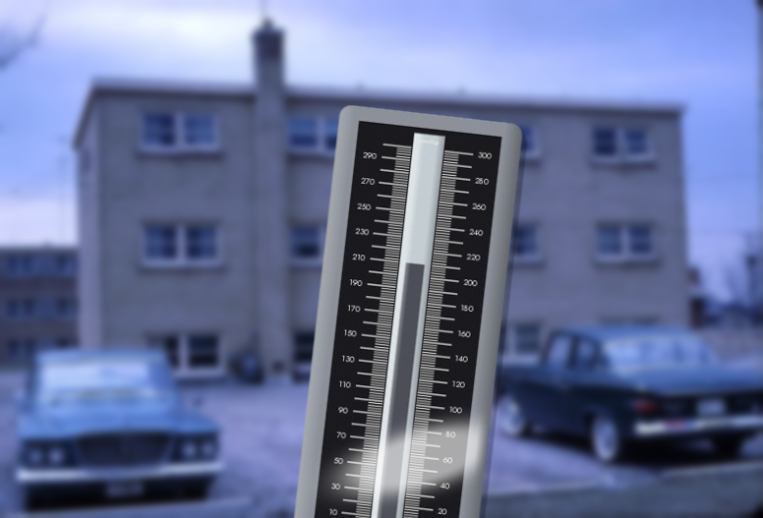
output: value=210 unit=mmHg
